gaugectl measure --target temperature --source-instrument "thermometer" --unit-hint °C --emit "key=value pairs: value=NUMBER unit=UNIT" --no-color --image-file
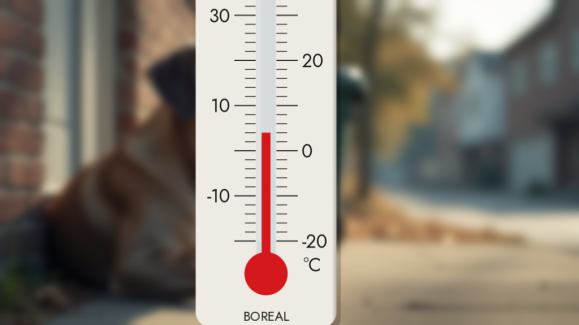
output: value=4 unit=°C
